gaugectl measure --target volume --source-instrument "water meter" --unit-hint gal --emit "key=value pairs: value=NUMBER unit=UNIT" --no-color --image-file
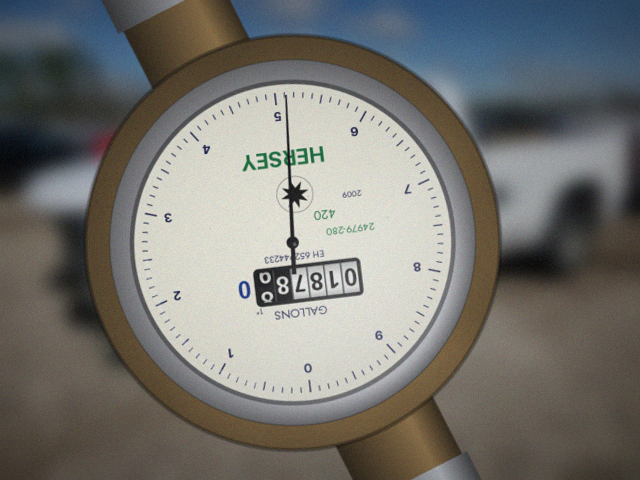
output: value=187885.1 unit=gal
